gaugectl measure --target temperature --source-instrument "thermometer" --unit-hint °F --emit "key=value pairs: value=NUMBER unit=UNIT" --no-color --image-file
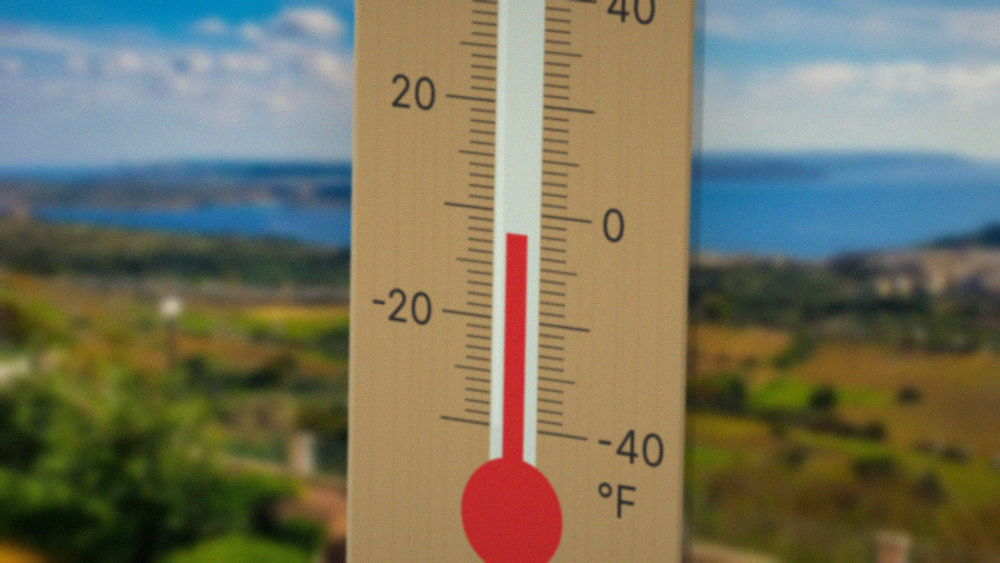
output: value=-4 unit=°F
